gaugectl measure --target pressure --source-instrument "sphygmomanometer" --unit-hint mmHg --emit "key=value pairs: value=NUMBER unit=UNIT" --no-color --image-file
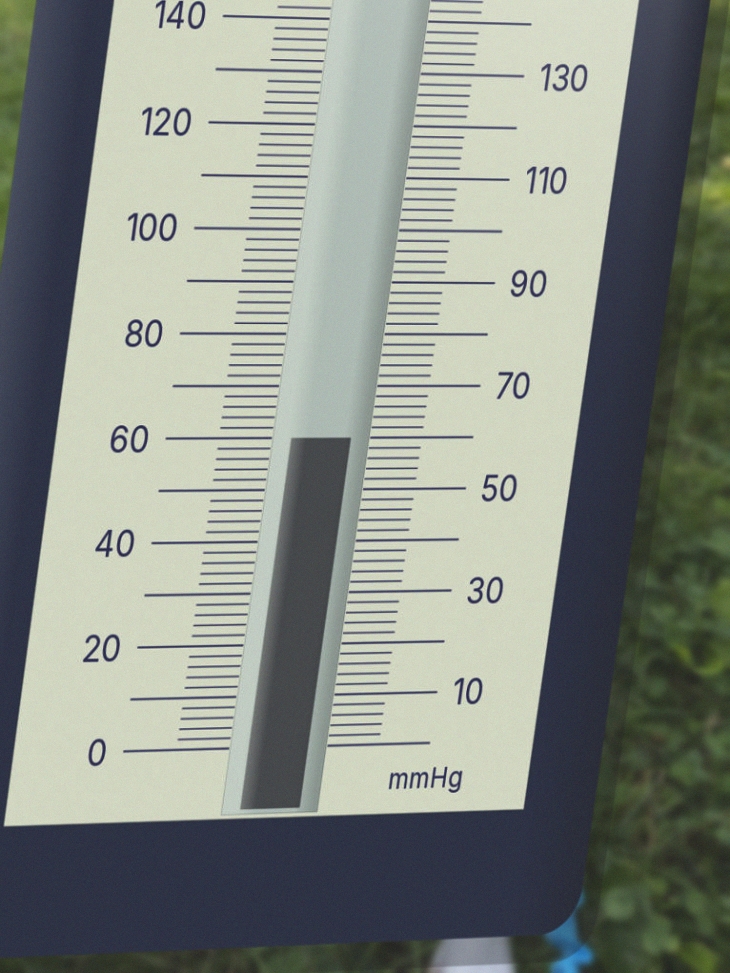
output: value=60 unit=mmHg
